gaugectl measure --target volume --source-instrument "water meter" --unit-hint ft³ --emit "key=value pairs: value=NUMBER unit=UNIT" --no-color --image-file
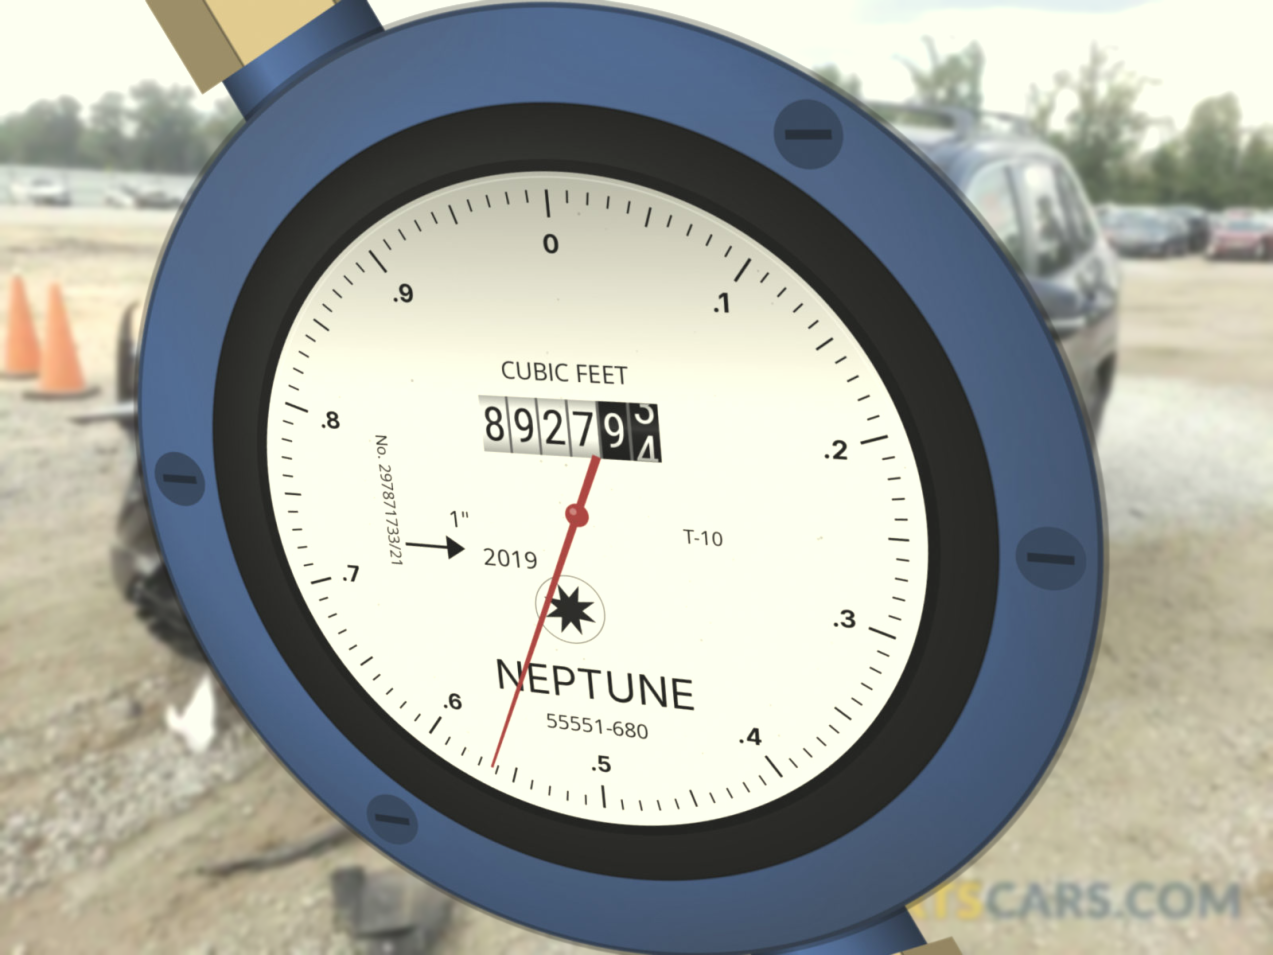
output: value=892793.56 unit=ft³
